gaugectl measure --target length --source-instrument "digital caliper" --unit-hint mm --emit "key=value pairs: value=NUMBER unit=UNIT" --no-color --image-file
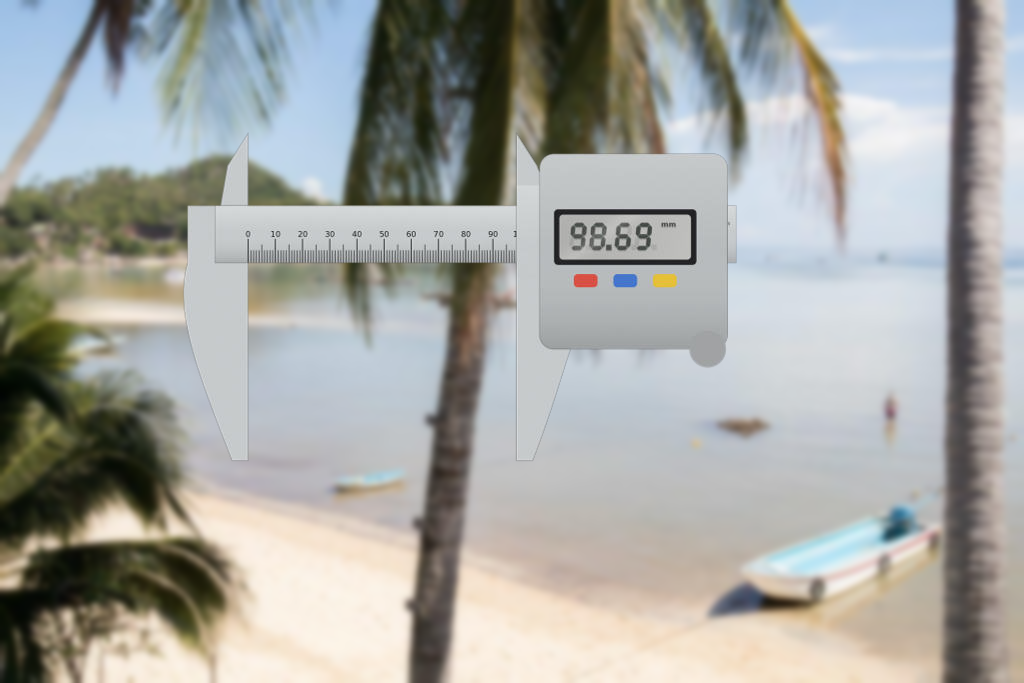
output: value=98.69 unit=mm
